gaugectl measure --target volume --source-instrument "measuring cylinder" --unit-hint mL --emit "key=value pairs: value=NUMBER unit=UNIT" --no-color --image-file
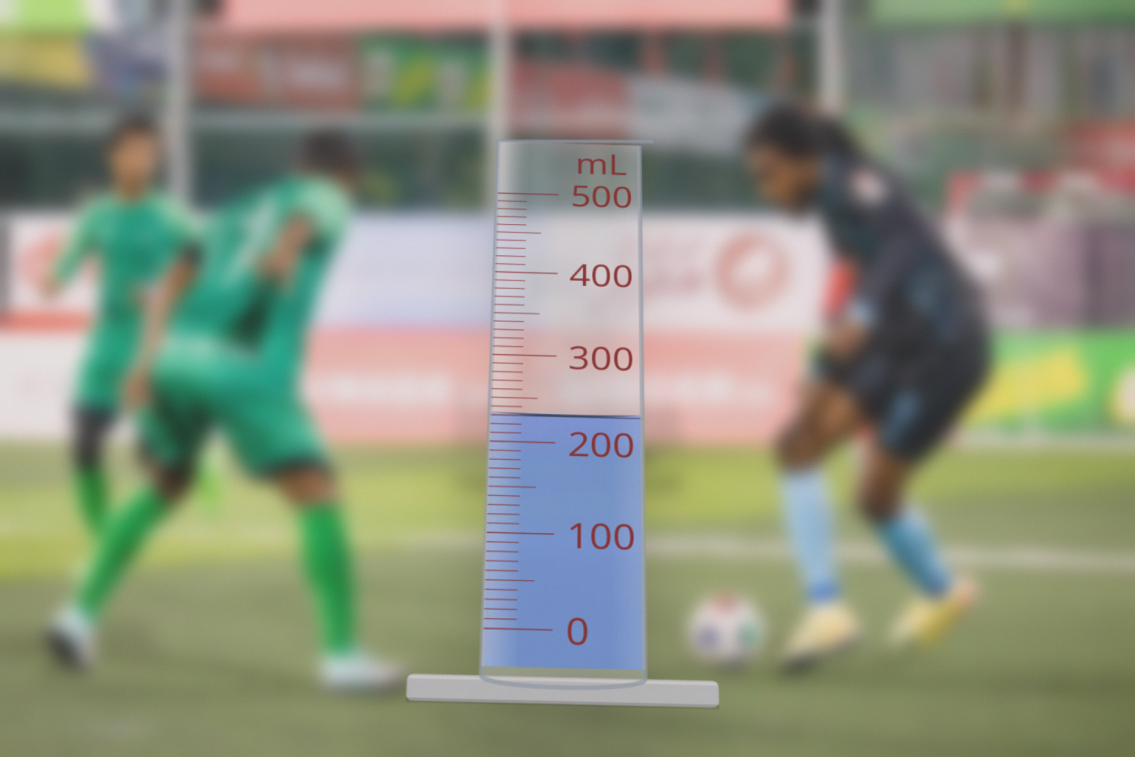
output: value=230 unit=mL
